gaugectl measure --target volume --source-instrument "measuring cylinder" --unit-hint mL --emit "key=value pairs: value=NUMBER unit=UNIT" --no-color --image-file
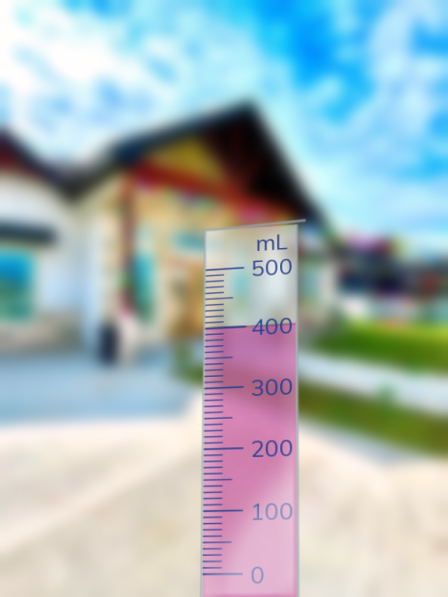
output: value=400 unit=mL
